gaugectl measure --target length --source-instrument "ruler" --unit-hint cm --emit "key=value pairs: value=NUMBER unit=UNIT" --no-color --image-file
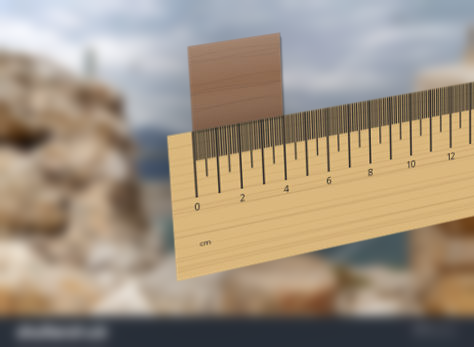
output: value=4 unit=cm
